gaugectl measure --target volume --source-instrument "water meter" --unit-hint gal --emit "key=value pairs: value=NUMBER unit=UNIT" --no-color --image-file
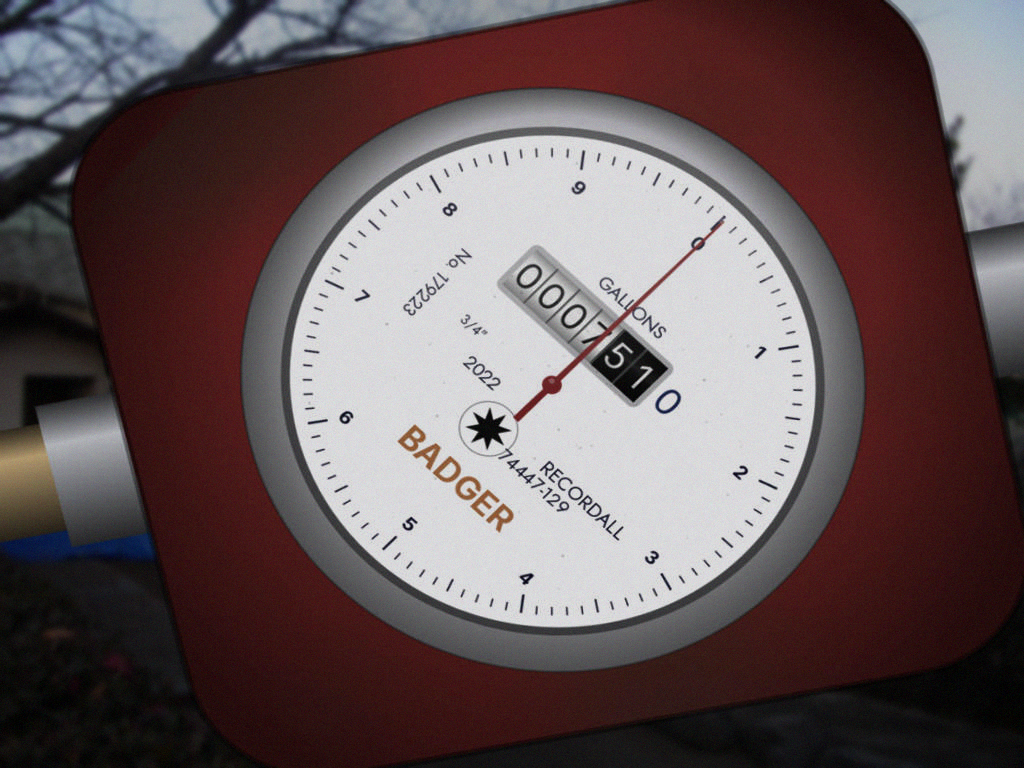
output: value=7510.0 unit=gal
